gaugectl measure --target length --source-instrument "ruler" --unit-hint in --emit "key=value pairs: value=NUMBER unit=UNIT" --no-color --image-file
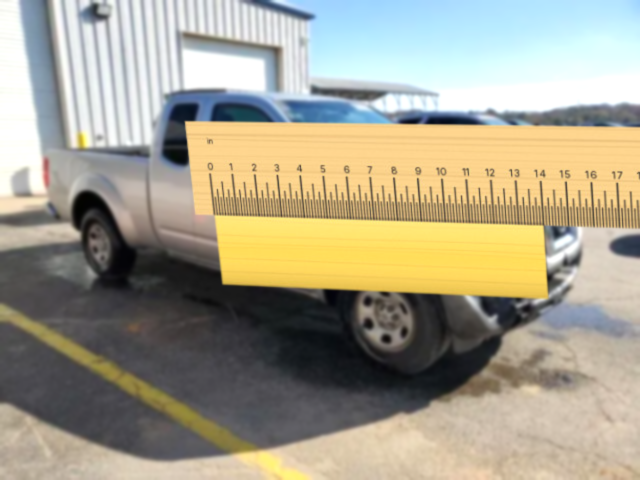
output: value=14 unit=in
